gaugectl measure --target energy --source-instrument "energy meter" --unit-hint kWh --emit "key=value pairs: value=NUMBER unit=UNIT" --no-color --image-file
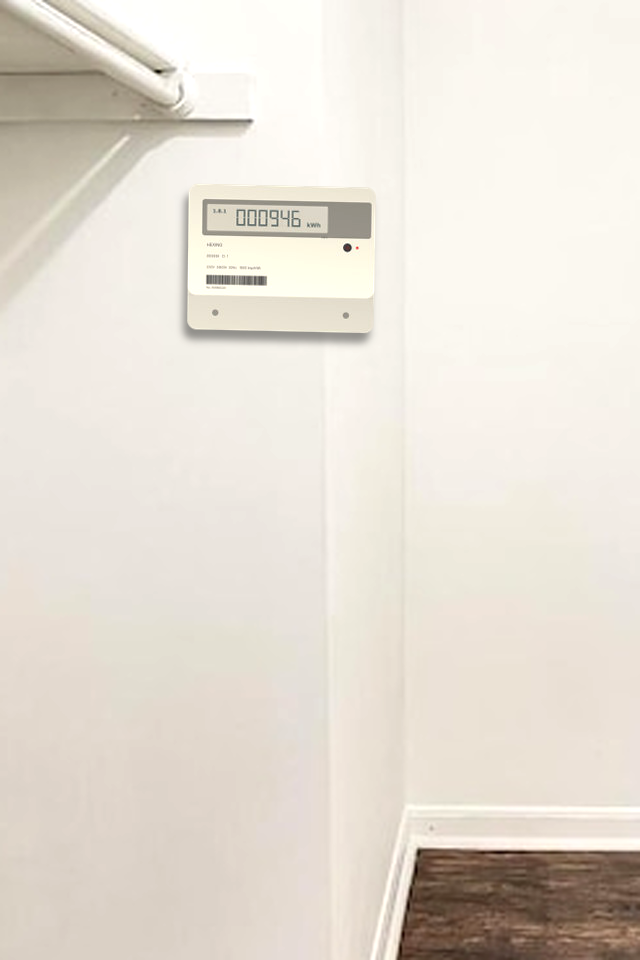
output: value=946 unit=kWh
